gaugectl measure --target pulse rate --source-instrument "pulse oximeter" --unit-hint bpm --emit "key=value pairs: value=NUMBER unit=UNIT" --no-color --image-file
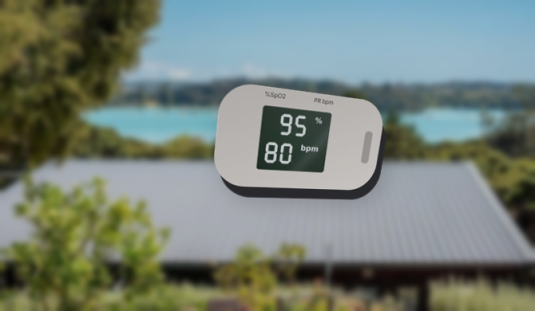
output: value=80 unit=bpm
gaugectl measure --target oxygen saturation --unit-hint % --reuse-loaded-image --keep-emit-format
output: value=95 unit=%
